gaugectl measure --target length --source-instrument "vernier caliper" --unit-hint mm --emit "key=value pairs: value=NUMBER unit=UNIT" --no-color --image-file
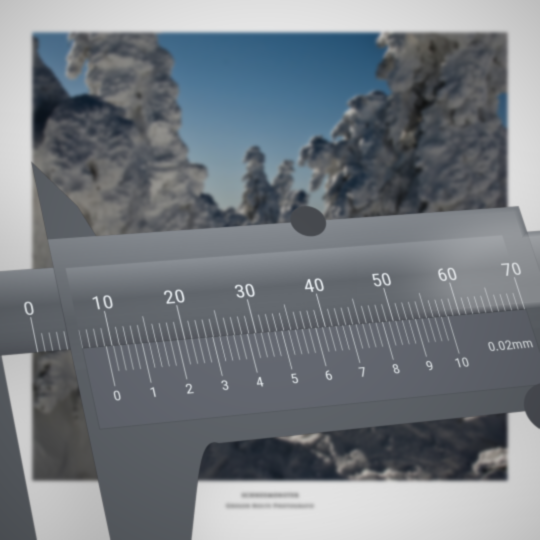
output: value=9.2 unit=mm
